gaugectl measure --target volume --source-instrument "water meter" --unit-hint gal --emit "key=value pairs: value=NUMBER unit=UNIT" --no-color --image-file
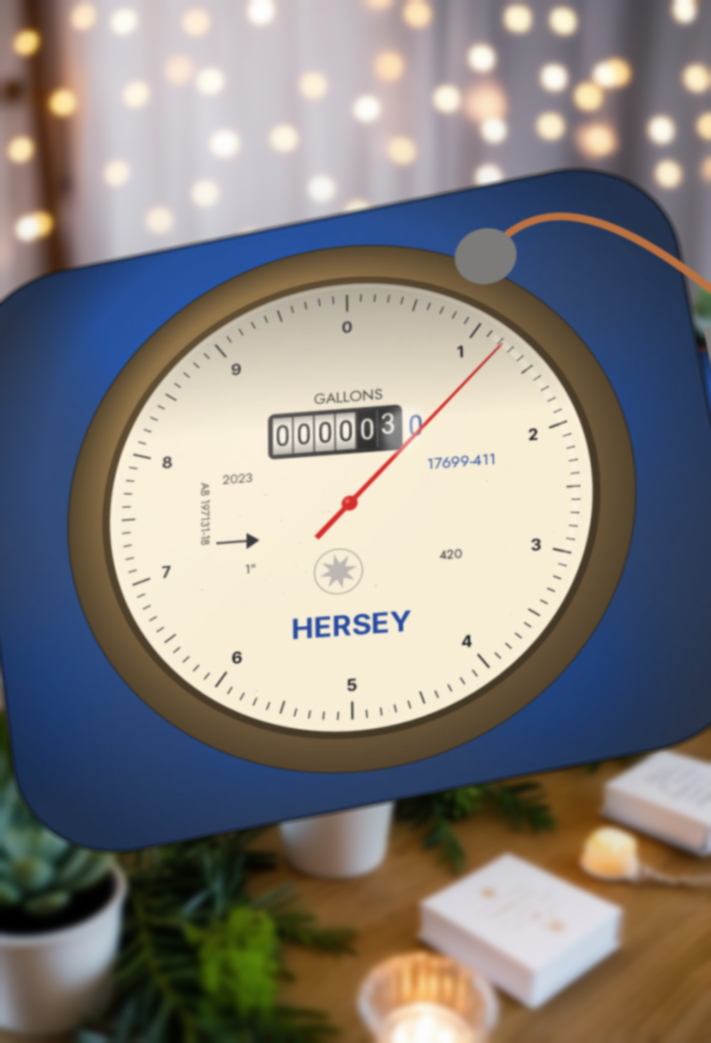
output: value=31.2 unit=gal
